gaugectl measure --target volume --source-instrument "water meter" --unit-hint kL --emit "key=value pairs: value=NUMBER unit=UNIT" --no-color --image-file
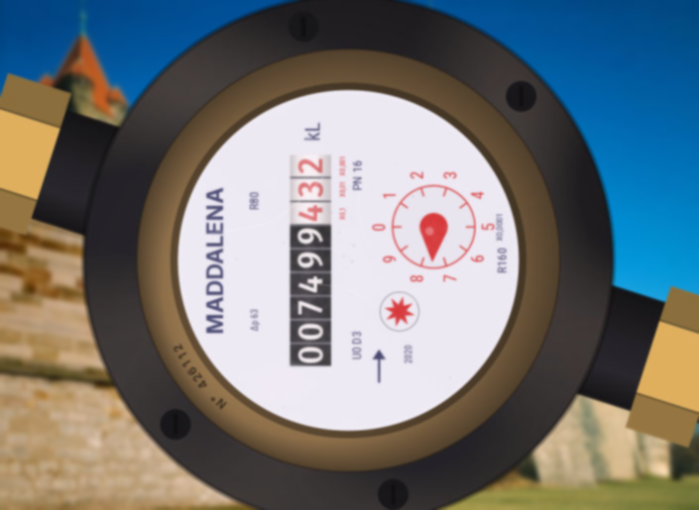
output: value=7499.4327 unit=kL
